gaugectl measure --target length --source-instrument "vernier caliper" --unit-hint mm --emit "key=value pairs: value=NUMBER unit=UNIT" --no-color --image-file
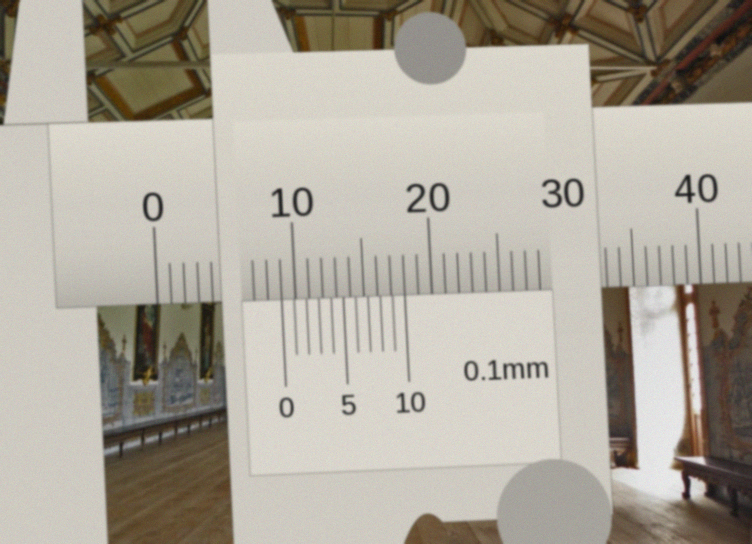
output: value=9.0 unit=mm
